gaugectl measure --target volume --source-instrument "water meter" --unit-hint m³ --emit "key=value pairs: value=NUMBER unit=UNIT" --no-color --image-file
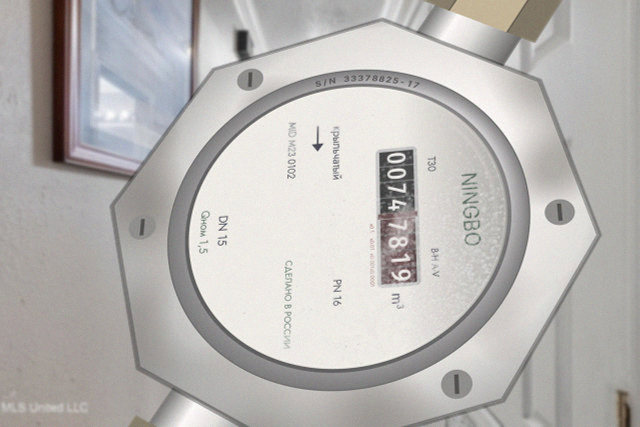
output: value=74.7819 unit=m³
